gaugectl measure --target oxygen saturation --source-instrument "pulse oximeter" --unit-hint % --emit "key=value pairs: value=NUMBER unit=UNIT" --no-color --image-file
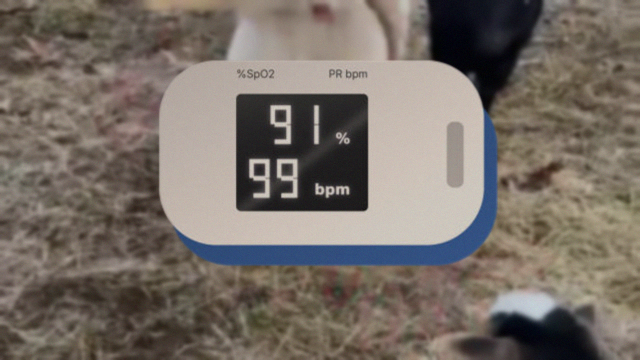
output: value=91 unit=%
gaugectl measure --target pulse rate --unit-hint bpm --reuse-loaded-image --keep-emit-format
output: value=99 unit=bpm
